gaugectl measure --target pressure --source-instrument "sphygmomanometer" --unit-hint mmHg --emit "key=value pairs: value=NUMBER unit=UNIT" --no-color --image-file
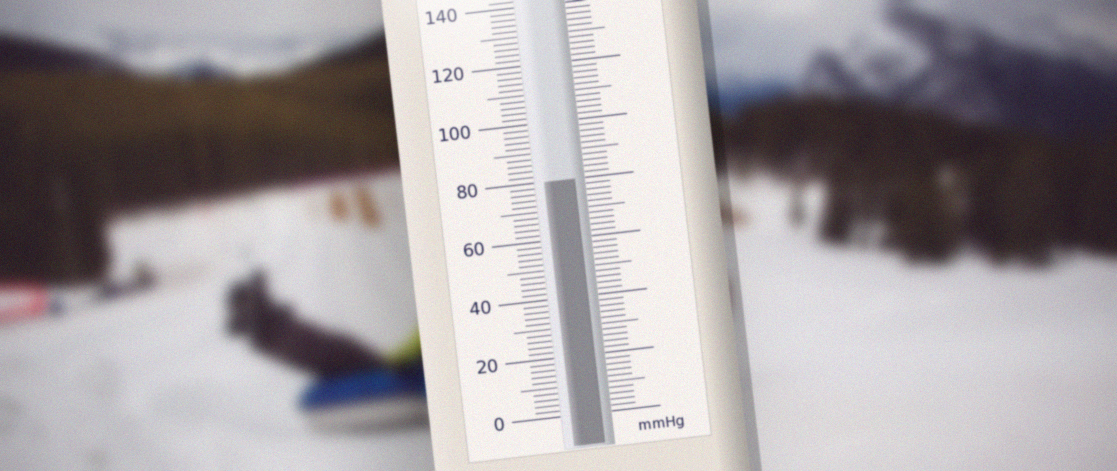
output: value=80 unit=mmHg
